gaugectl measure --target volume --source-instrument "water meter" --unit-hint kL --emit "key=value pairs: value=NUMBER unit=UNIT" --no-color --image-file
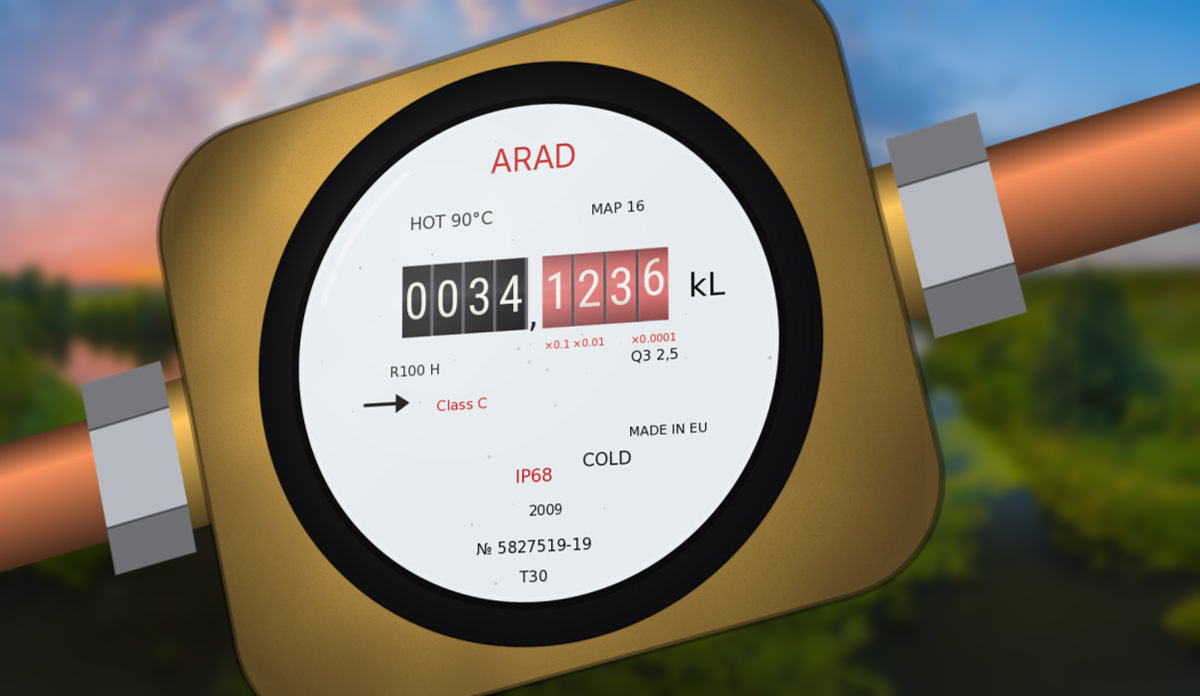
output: value=34.1236 unit=kL
